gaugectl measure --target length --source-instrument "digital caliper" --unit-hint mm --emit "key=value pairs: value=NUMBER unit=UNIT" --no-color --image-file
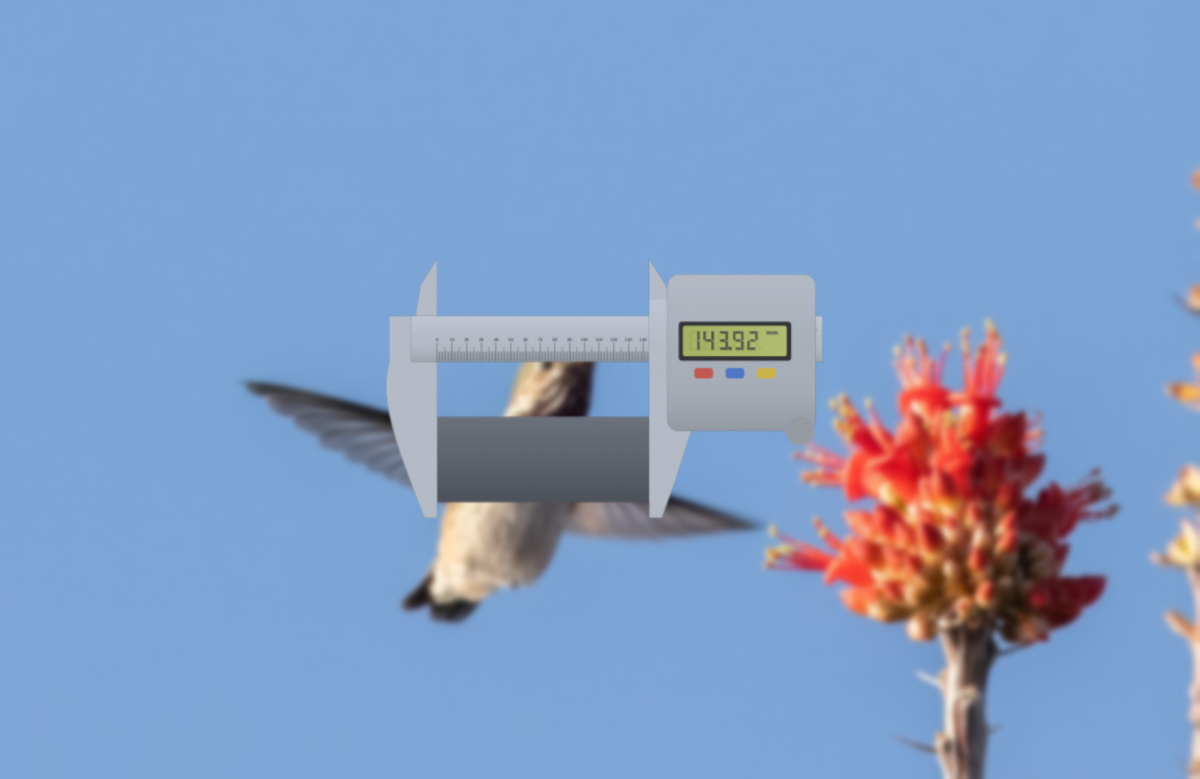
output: value=143.92 unit=mm
